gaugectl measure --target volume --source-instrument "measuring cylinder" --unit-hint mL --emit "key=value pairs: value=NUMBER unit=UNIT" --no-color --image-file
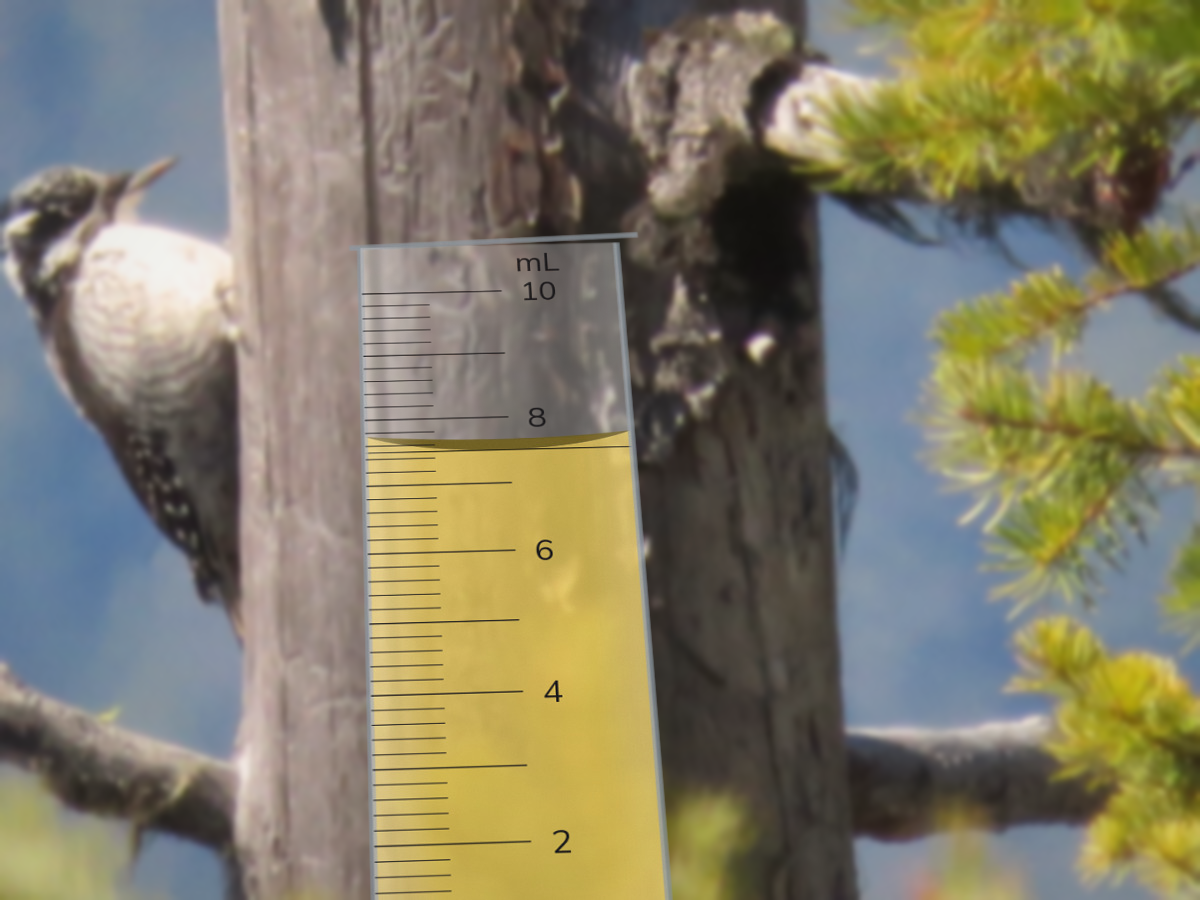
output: value=7.5 unit=mL
